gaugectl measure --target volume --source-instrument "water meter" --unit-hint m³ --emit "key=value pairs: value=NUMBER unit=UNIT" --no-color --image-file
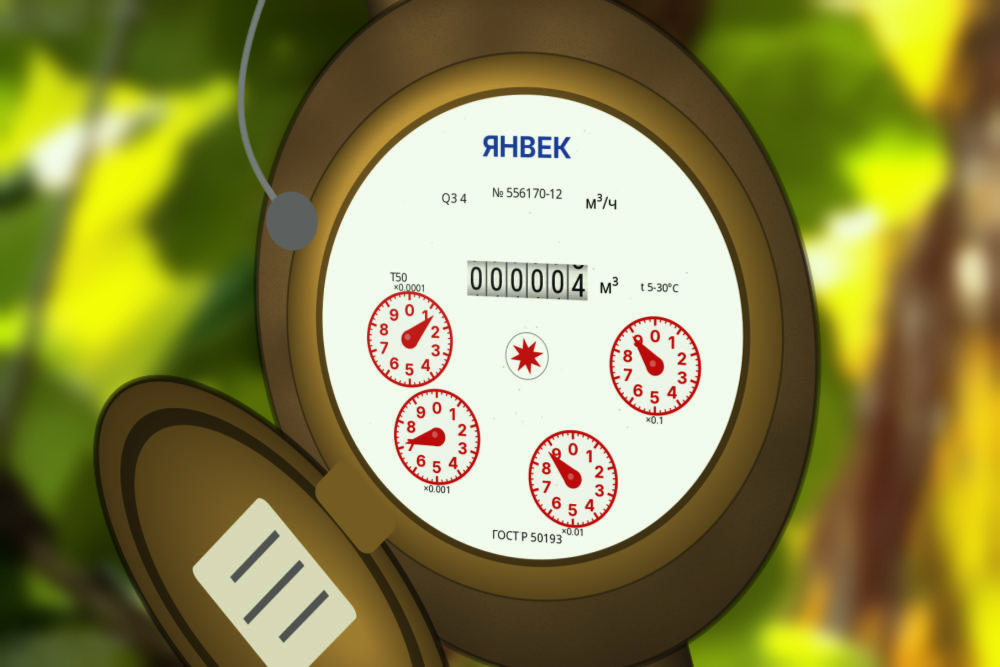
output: value=3.8871 unit=m³
